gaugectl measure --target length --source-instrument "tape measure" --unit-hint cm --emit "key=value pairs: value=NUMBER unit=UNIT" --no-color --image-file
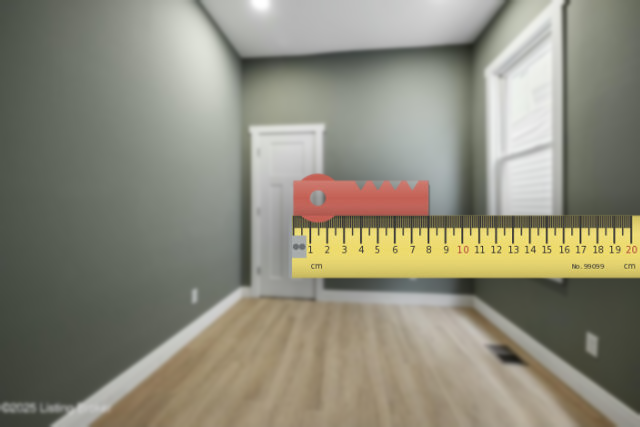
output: value=8 unit=cm
